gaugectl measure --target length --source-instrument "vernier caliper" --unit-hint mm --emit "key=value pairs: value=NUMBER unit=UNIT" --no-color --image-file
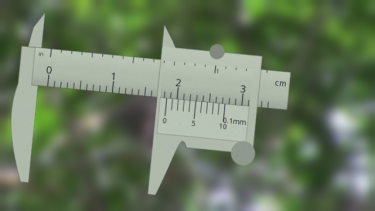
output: value=18.4 unit=mm
